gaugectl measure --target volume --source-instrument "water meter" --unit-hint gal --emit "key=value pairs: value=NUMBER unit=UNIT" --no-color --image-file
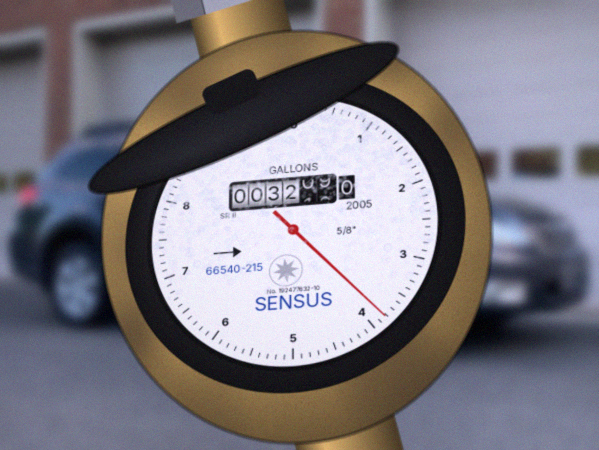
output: value=32093.8 unit=gal
